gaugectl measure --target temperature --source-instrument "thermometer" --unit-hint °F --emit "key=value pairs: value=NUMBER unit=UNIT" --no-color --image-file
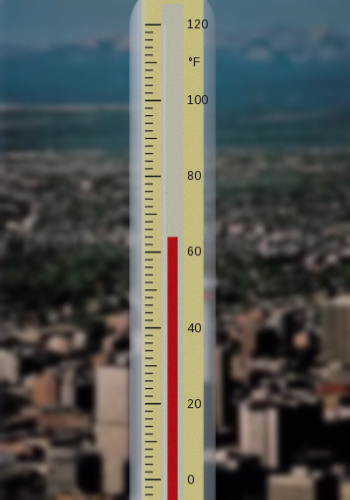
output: value=64 unit=°F
